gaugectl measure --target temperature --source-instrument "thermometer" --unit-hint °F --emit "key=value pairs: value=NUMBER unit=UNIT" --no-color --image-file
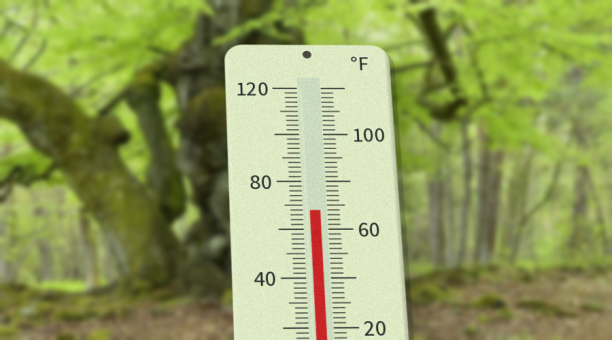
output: value=68 unit=°F
